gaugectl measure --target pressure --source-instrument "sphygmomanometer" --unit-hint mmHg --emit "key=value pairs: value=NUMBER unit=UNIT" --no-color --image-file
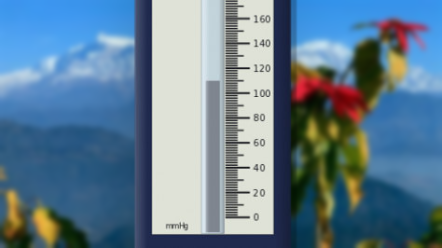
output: value=110 unit=mmHg
